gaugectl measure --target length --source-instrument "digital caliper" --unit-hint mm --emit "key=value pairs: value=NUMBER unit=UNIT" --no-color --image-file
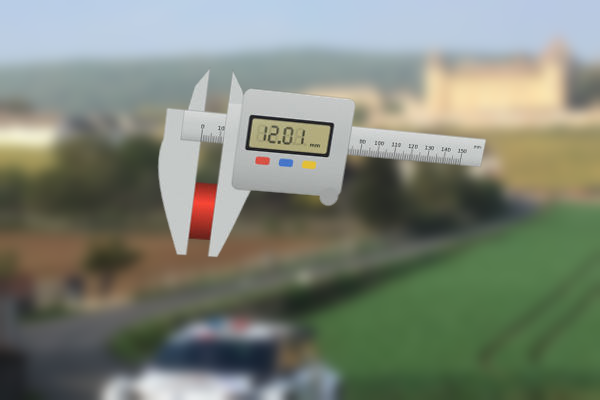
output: value=12.01 unit=mm
